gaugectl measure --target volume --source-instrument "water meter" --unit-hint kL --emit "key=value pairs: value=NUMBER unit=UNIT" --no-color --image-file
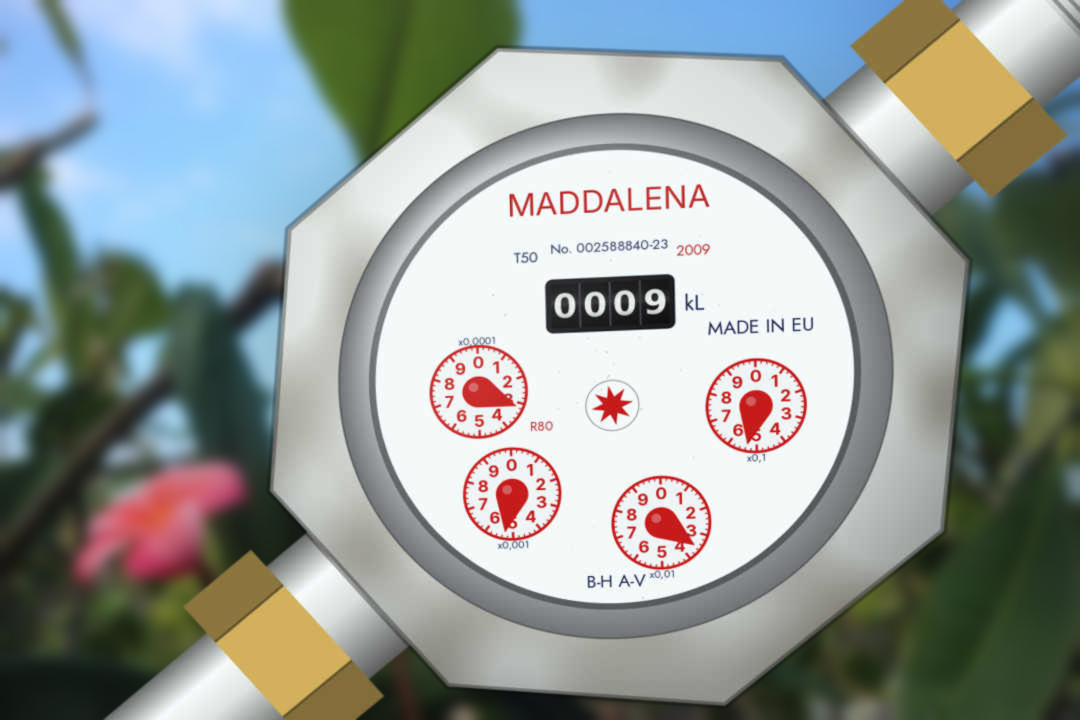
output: value=9.5353 unit=kL
